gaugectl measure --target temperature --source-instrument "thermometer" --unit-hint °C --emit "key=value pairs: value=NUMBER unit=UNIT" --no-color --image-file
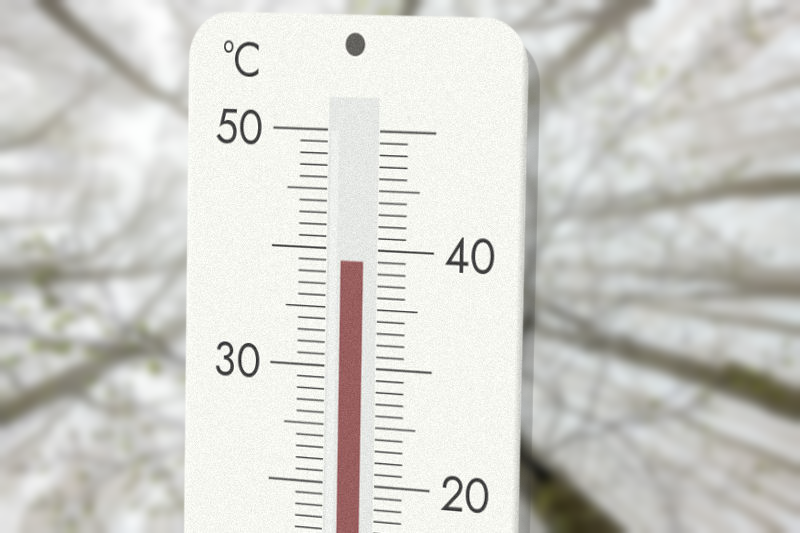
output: value=39 unit=°C
